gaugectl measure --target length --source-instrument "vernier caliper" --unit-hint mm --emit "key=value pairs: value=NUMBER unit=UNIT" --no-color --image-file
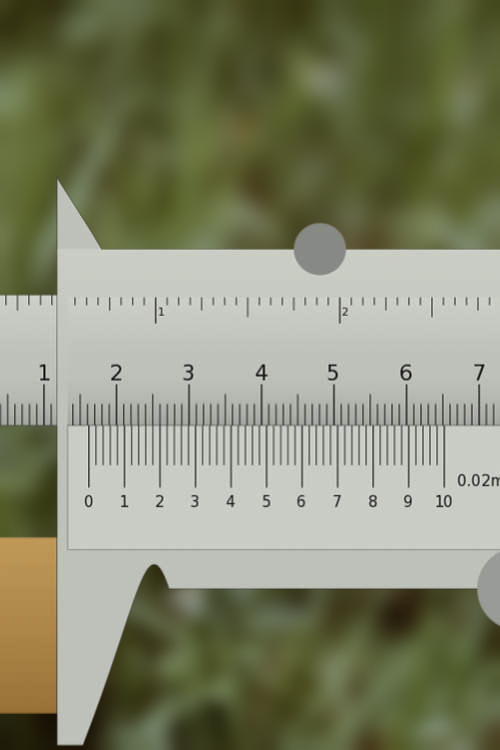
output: value=16.2 unit=mm
